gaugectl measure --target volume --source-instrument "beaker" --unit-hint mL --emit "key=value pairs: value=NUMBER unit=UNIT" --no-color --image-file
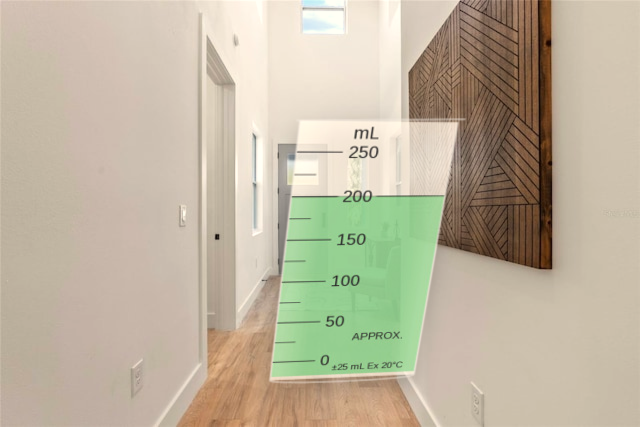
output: value=200 unit=mL
